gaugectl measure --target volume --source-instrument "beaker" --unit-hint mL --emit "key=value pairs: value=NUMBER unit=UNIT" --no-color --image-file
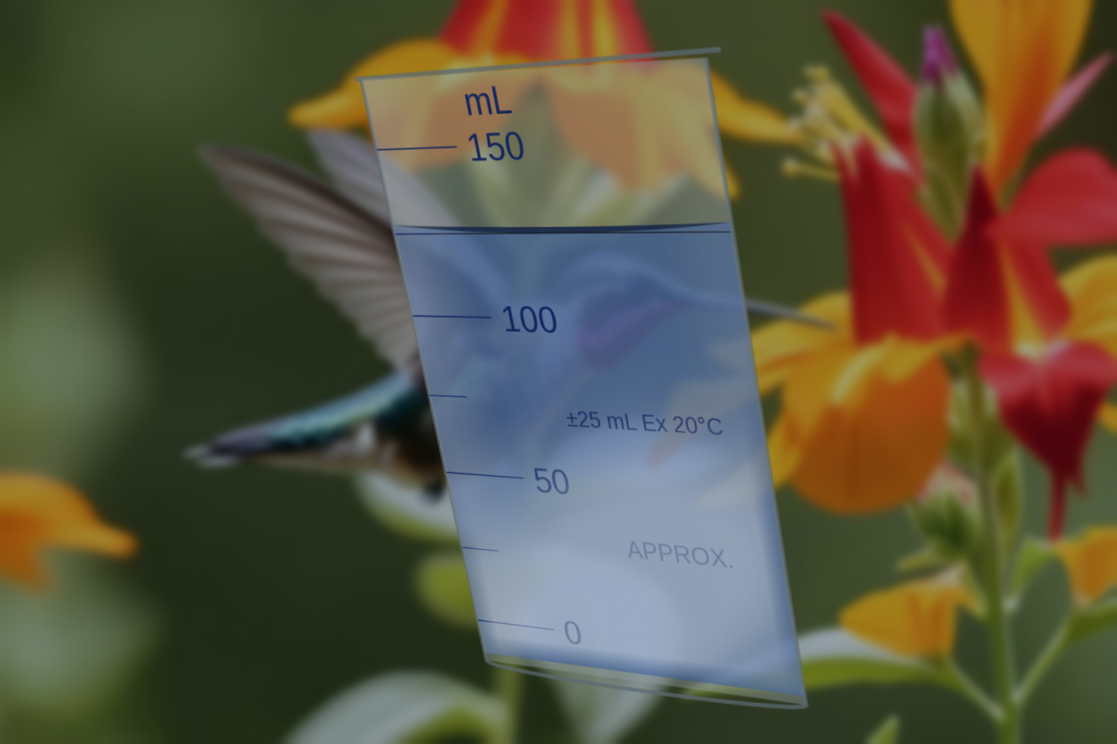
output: value=125 unit=mL
